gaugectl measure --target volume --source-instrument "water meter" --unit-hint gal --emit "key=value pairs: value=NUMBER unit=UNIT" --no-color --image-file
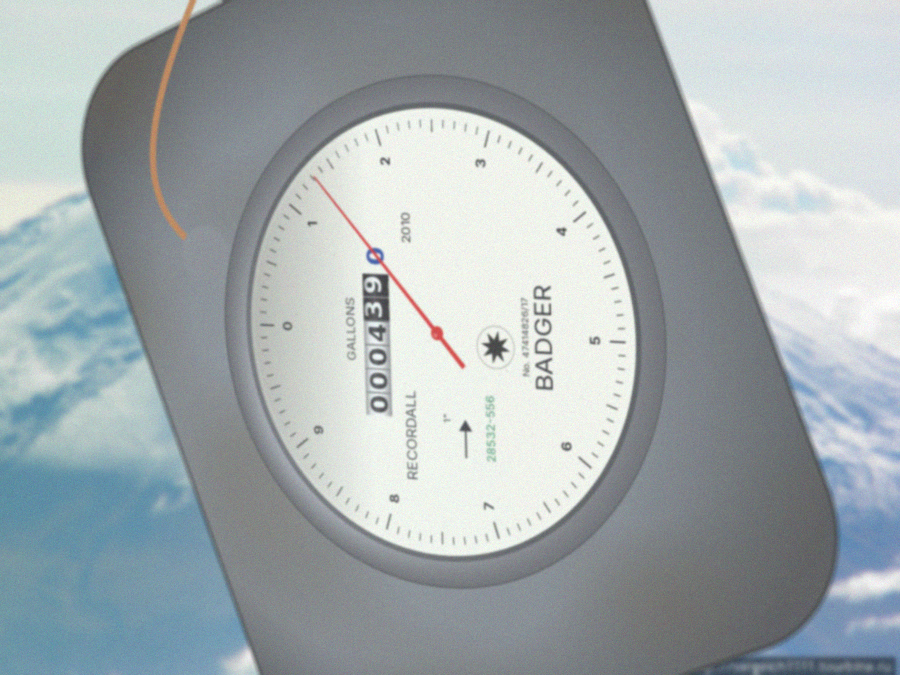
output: value=4391.3 unit=gal
